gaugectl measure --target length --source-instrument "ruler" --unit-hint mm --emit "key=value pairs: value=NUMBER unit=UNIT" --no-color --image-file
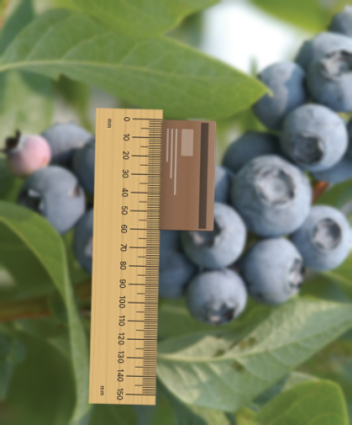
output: value=60 unit=mm
